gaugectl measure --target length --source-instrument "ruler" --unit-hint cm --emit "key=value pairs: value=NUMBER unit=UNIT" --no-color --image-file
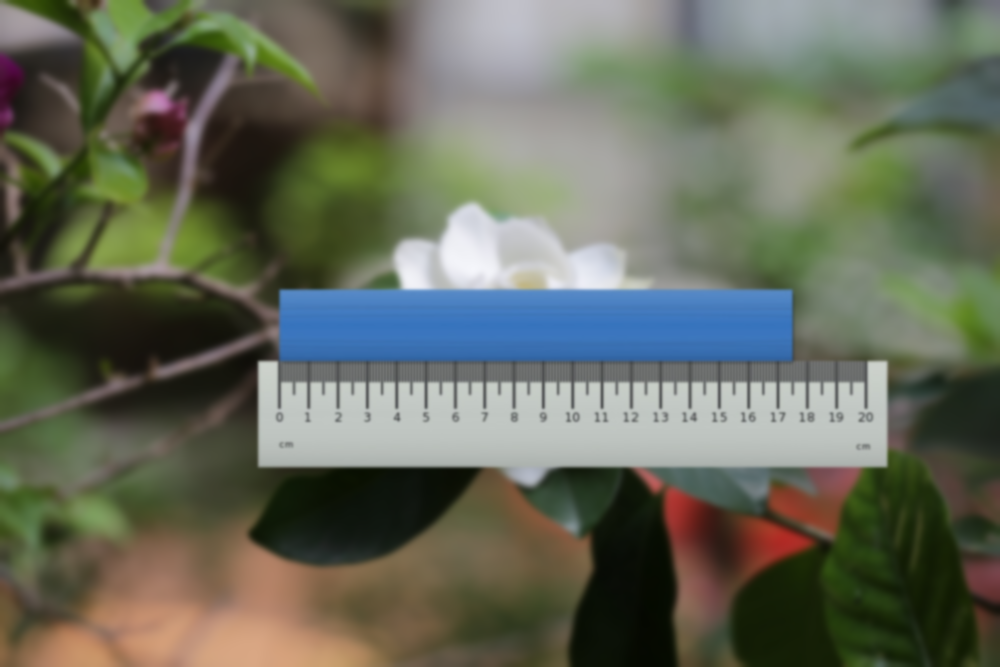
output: value=17.5 unit=cm
